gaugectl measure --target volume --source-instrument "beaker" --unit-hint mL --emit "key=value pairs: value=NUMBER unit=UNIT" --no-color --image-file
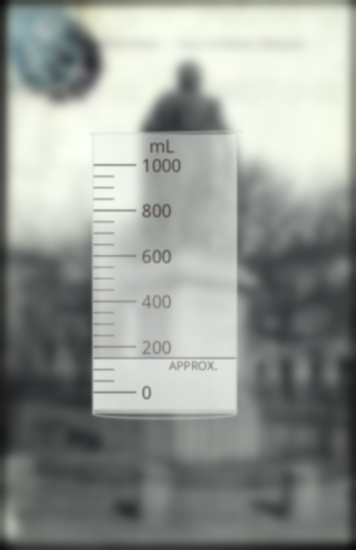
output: value=150 unit=mL
